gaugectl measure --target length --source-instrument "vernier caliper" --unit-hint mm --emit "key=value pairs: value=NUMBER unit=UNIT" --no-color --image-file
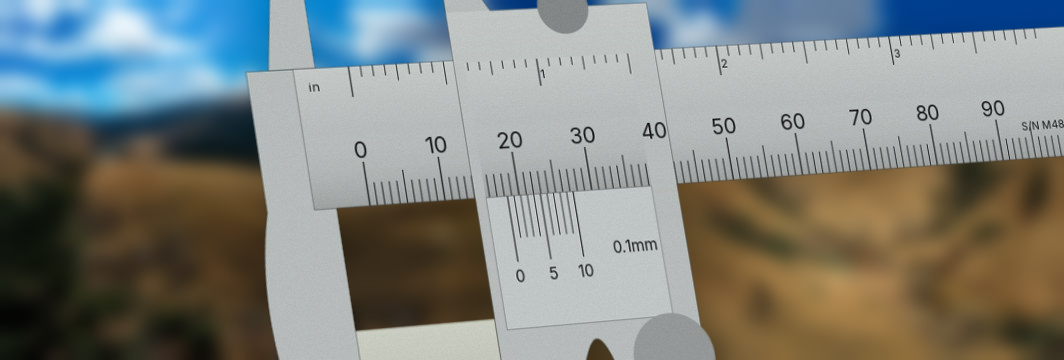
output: value=18.4 unit=mm
